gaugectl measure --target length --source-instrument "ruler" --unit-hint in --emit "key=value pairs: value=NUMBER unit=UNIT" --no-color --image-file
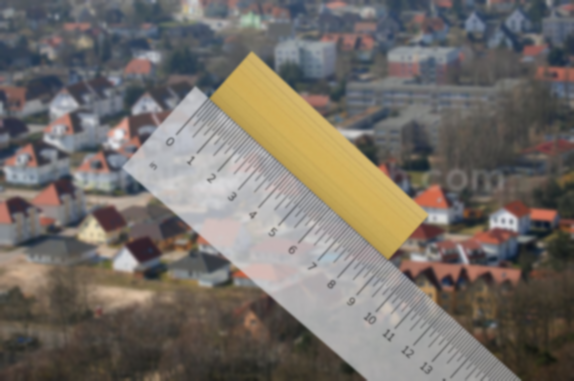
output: value=9 unit=in
